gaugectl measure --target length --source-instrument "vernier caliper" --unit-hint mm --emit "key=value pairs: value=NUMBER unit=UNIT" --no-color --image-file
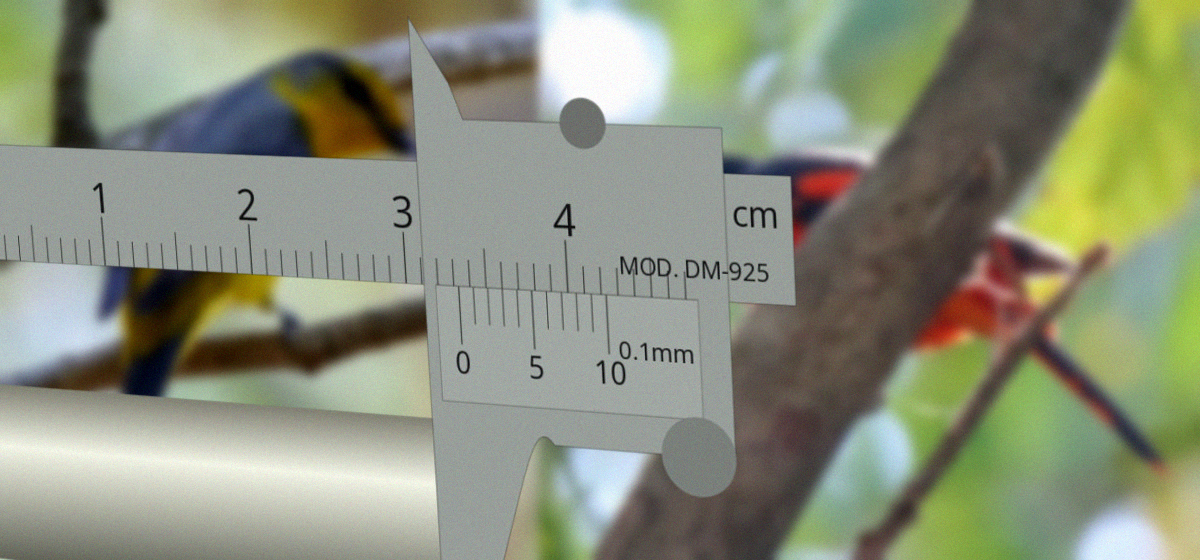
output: value=33.3 unit=mm
